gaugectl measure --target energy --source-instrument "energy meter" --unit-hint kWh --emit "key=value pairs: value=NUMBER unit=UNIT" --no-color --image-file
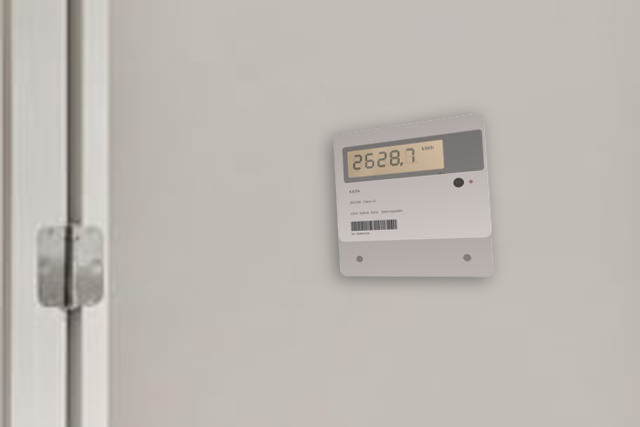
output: value=2628.7 unit=kWh
